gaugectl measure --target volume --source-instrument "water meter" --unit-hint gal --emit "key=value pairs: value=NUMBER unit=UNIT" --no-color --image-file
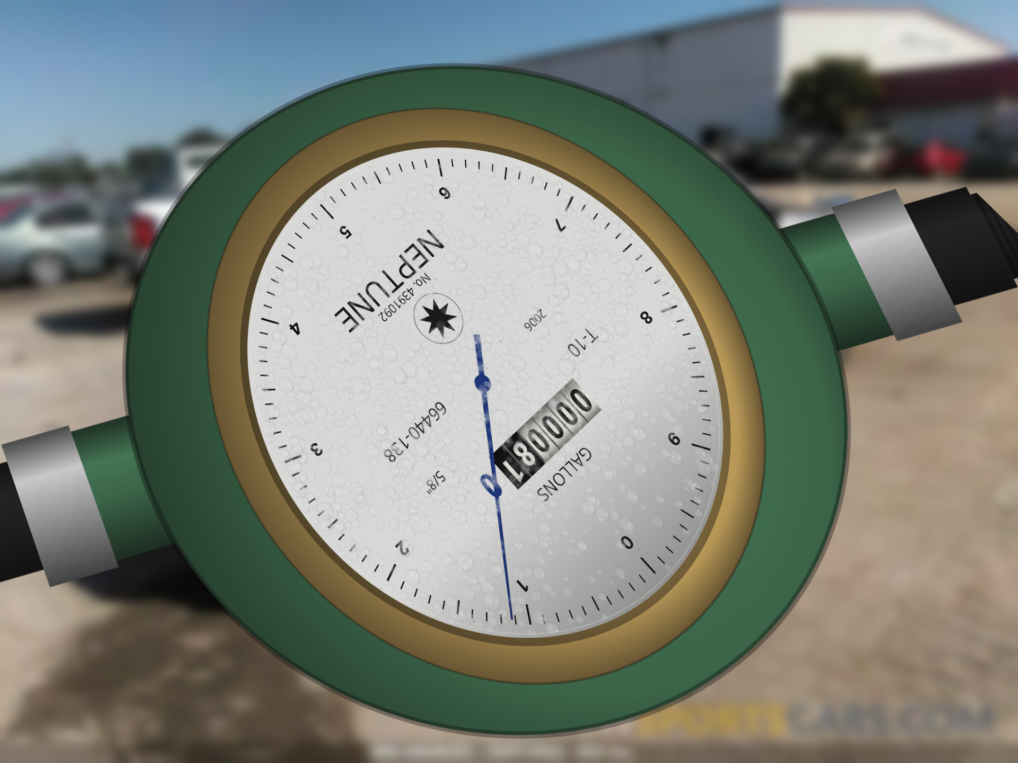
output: value=811.1 unit=gal
